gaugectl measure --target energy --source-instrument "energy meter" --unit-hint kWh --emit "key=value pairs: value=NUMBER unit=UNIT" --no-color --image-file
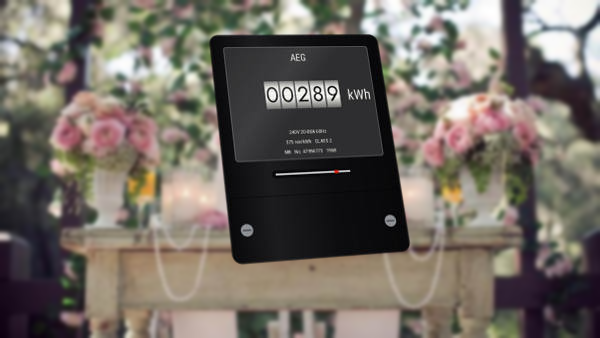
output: value=289 unit=kWh
